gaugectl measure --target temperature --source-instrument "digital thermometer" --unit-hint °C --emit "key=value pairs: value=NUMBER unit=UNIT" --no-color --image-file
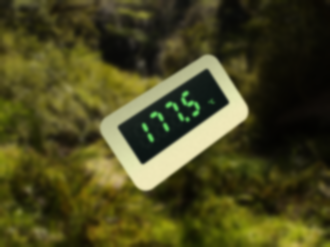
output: value=177.5 unit=°C
